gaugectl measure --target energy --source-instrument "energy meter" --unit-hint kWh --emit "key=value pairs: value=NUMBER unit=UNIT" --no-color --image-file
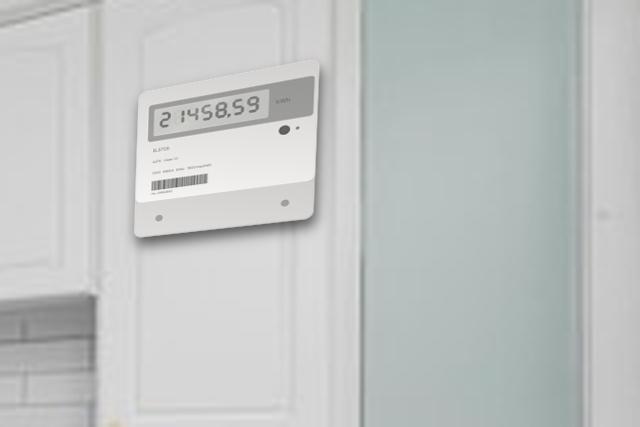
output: value=21458.59 unit=kWh
